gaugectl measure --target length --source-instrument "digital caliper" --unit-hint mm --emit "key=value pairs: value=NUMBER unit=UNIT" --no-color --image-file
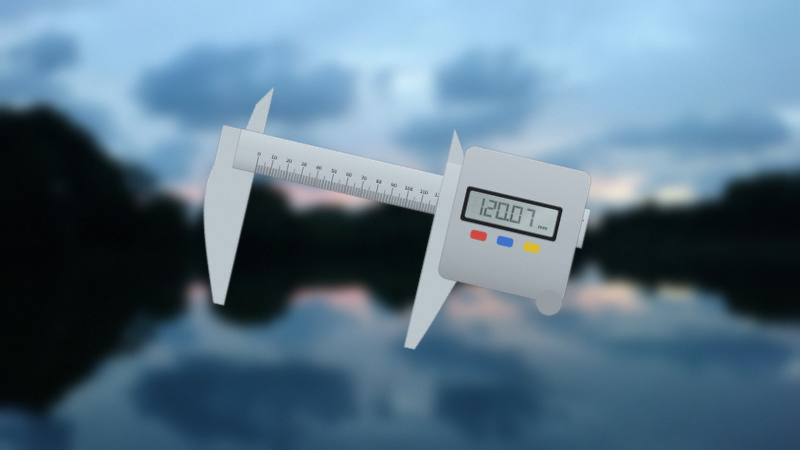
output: value=120.07 unit=mm
